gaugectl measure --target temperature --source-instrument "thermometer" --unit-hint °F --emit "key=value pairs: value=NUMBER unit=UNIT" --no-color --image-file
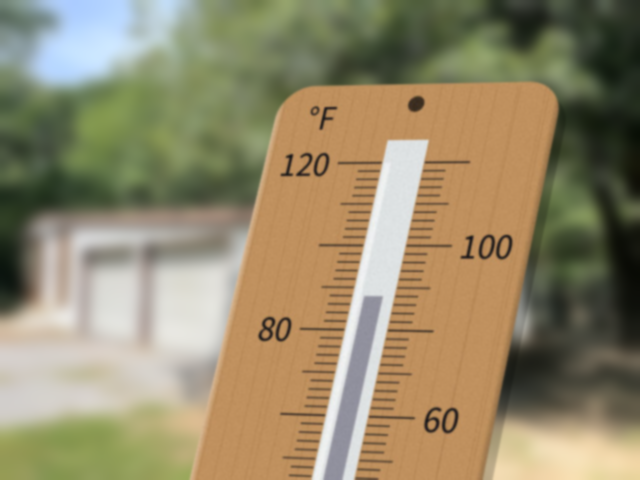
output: value=88 unit=°F
